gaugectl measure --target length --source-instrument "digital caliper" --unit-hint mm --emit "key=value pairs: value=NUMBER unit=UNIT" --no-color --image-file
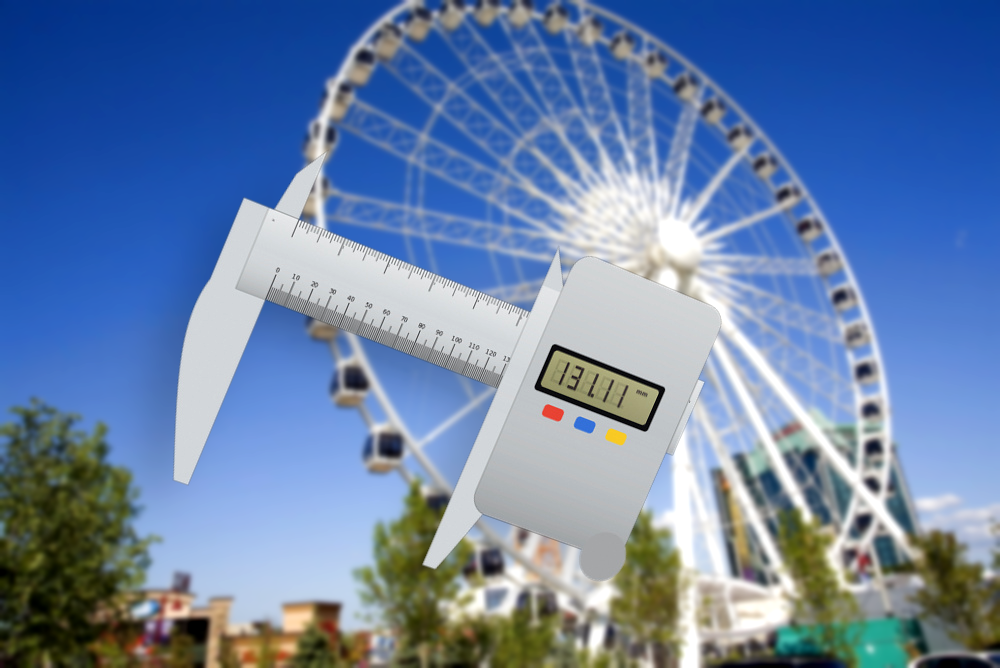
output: value=131.11 unit=mm
